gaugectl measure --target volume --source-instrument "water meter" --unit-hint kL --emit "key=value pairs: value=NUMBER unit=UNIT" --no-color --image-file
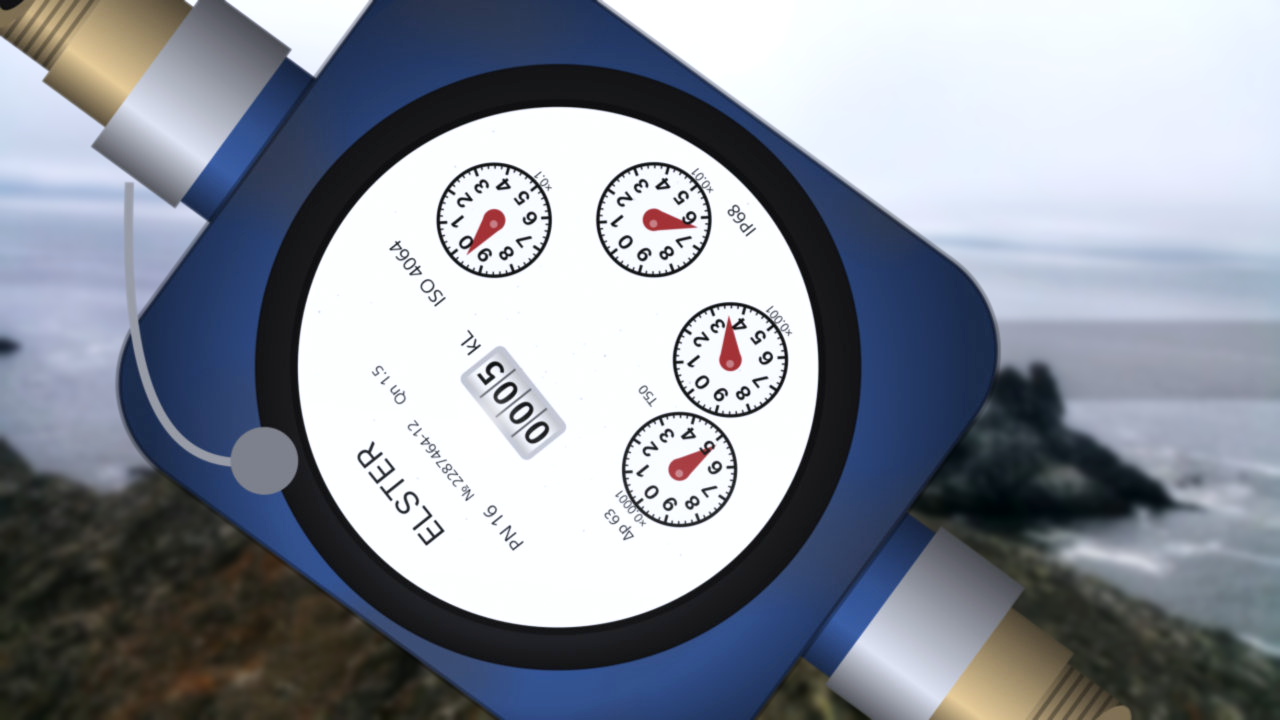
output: value=4.9635 unit=kL
